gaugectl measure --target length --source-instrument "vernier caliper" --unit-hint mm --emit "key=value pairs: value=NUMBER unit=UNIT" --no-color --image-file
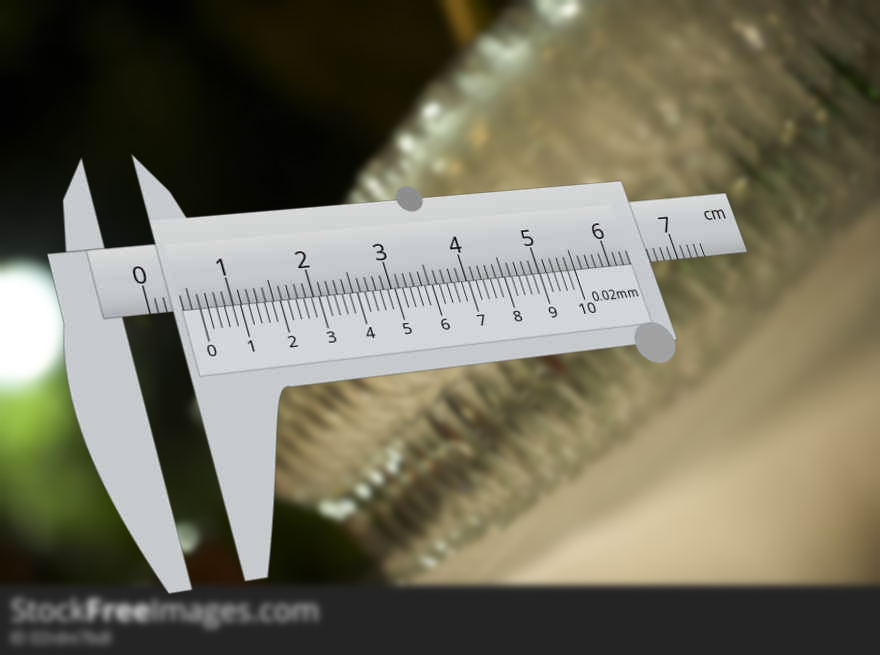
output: value=6.0 unit=mm
